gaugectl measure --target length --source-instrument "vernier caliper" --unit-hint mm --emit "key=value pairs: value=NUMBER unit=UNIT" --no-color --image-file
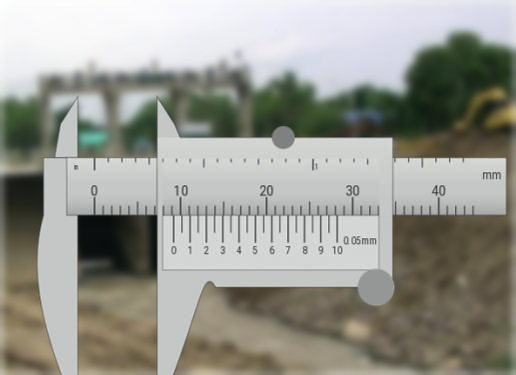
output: value=9.2 unit=mm
